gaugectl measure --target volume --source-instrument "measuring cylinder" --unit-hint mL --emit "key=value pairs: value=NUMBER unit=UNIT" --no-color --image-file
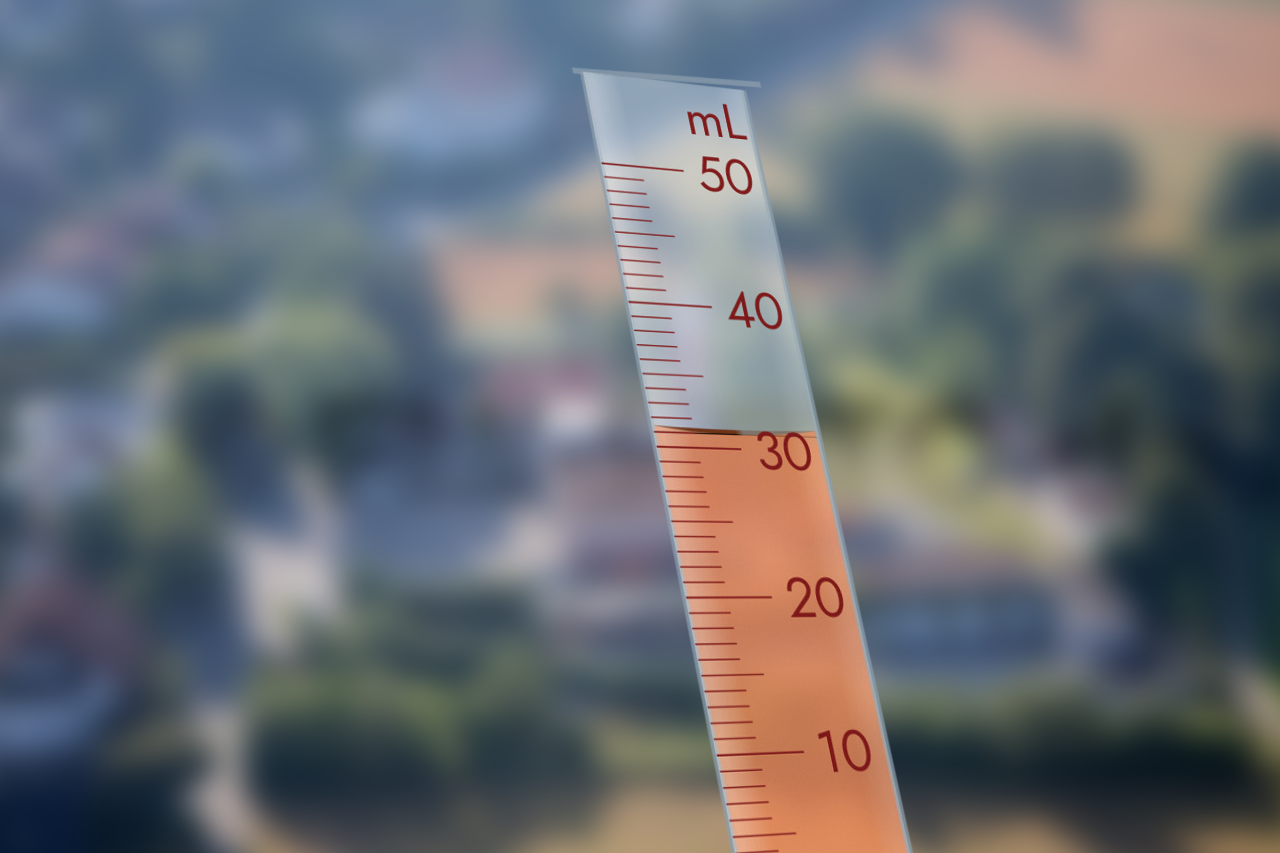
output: value=31 unit=mL
